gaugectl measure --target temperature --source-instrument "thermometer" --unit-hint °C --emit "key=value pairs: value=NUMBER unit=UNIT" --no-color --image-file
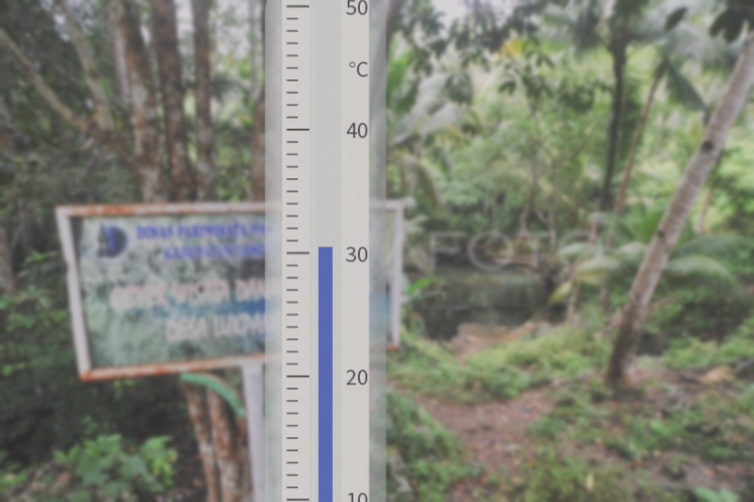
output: value=30.5 unit=°C
